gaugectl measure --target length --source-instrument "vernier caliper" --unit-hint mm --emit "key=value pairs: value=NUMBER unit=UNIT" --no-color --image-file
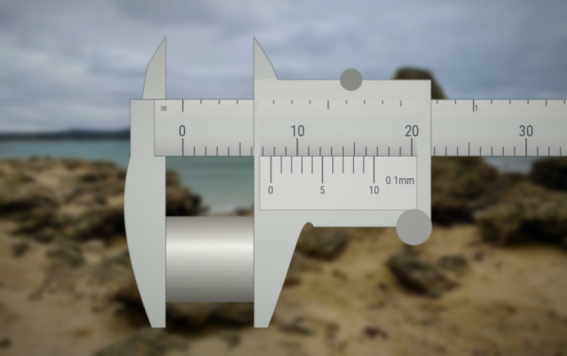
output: value=7.7 unit=mm
